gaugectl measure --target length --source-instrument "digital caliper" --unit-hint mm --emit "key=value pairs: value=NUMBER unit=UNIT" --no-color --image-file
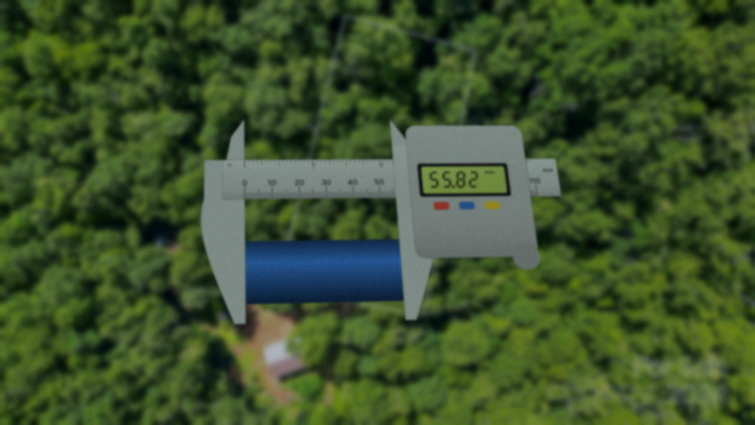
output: value=55.82 unit=mm
